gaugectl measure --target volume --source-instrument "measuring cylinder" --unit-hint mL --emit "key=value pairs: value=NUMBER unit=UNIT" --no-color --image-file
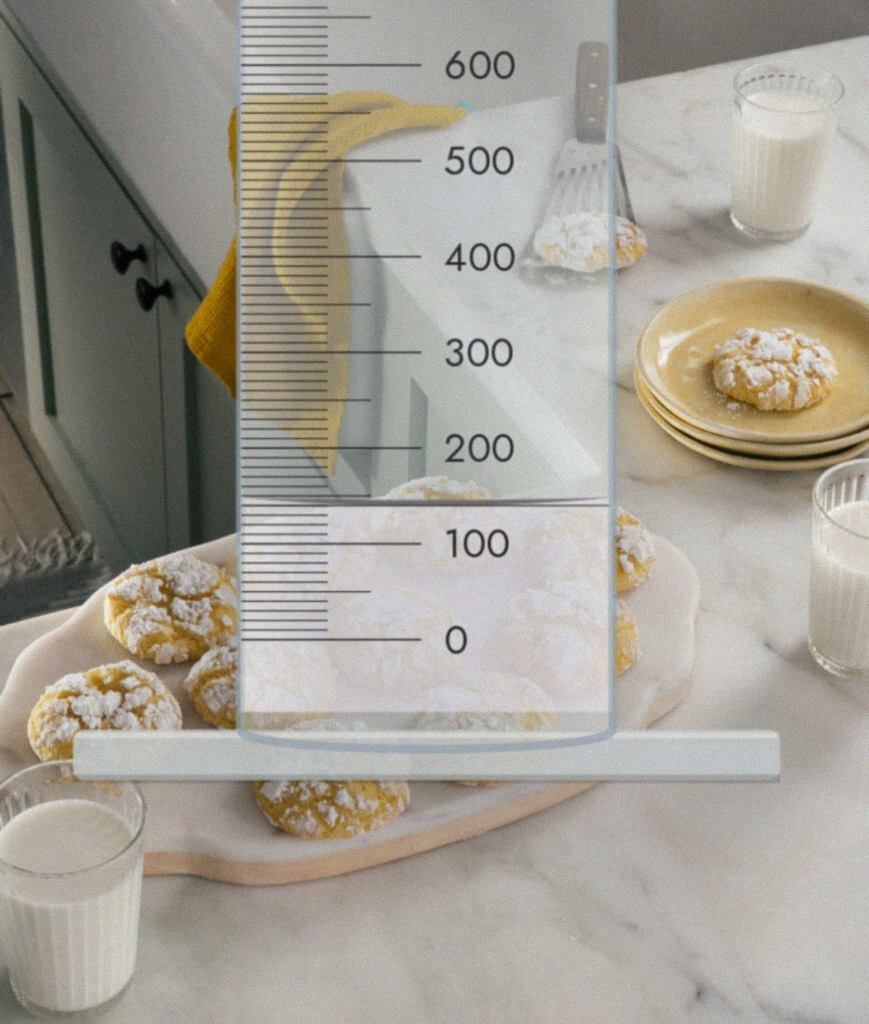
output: value=140 unit=mL
